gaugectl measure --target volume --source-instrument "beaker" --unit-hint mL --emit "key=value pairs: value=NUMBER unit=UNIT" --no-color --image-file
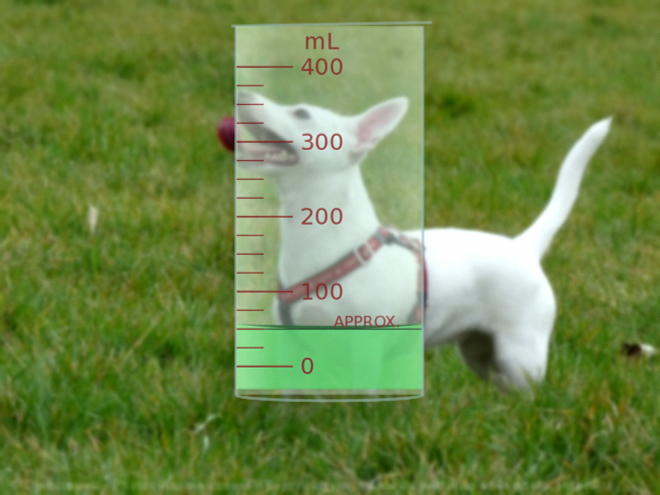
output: value=50 unit=mL
